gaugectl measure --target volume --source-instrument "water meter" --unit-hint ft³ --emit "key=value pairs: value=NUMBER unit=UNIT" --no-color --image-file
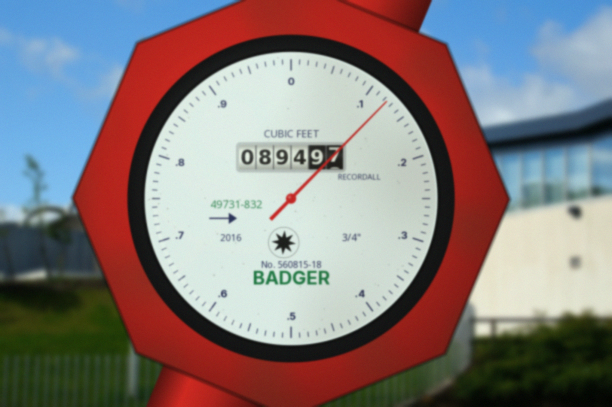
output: value=89497.12 unit=ft³
